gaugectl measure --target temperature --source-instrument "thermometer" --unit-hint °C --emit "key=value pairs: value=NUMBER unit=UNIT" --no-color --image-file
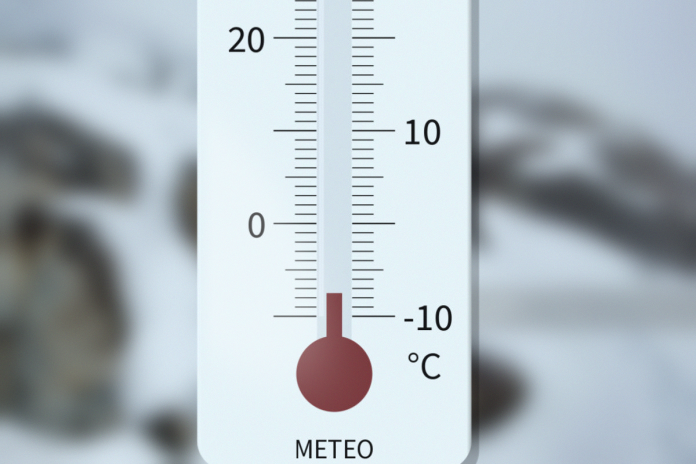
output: value=-7.5 unit=°C
